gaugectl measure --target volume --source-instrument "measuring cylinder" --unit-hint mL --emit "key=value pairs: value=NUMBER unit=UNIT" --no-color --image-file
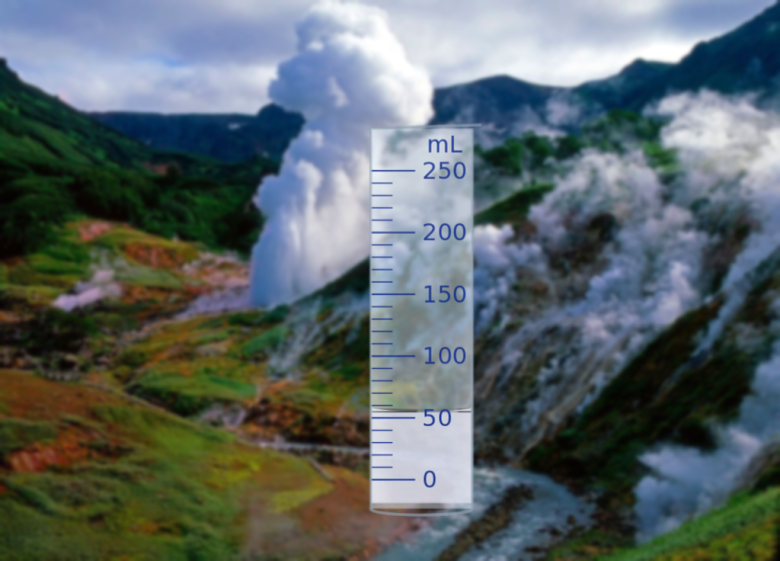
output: value=55 unit=mL
